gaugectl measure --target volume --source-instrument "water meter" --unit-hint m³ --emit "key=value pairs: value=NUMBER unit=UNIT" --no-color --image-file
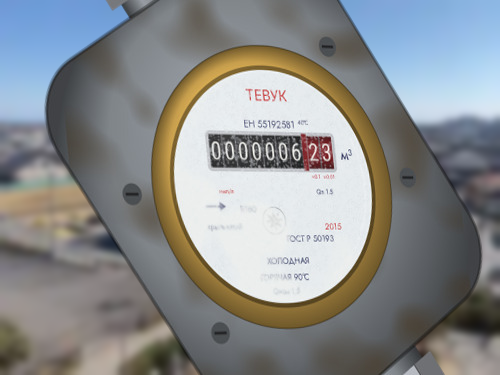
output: value=6.23 unit=m³
